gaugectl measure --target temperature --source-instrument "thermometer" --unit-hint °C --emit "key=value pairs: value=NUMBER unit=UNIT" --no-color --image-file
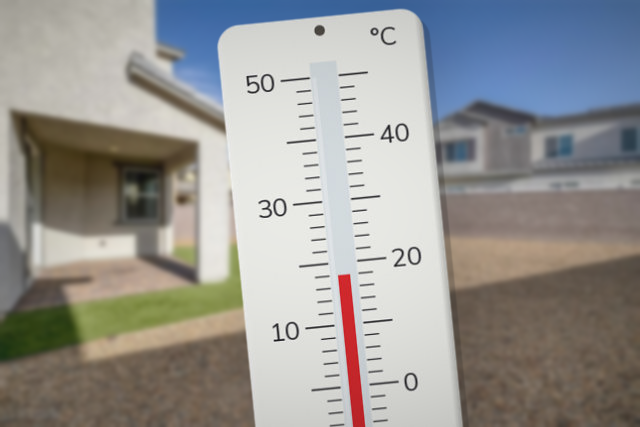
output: value=18 unit=°C
